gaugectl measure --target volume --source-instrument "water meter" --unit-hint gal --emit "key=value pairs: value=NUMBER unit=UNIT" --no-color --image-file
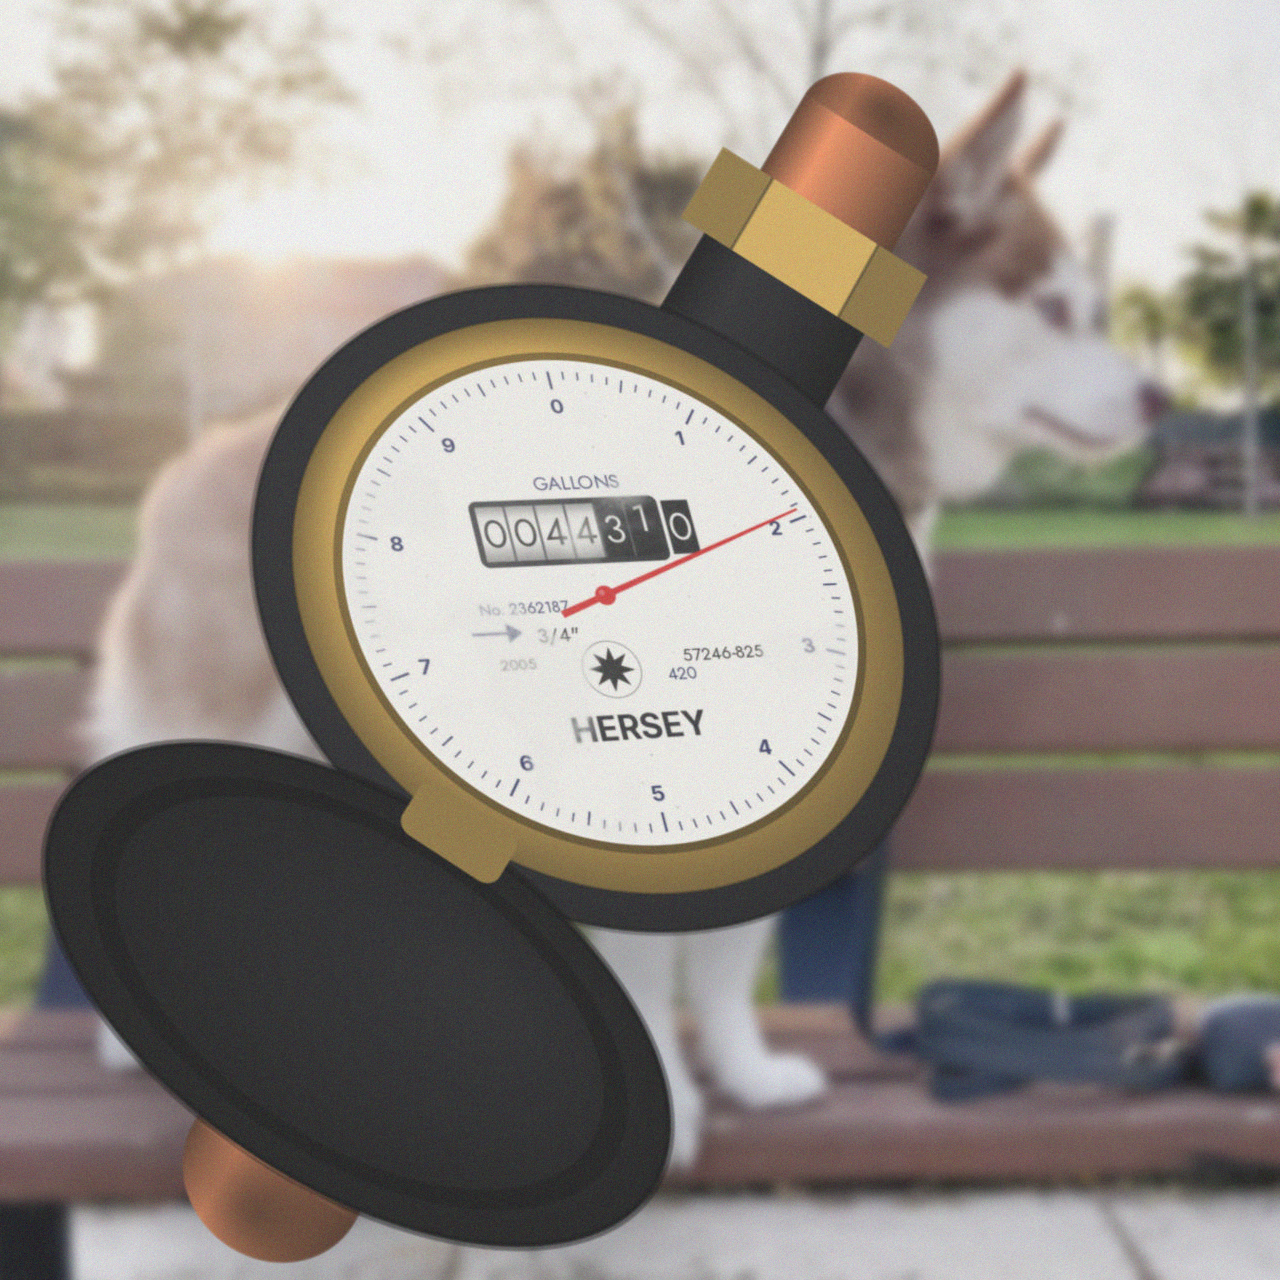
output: value=44311.9 unit=gal
